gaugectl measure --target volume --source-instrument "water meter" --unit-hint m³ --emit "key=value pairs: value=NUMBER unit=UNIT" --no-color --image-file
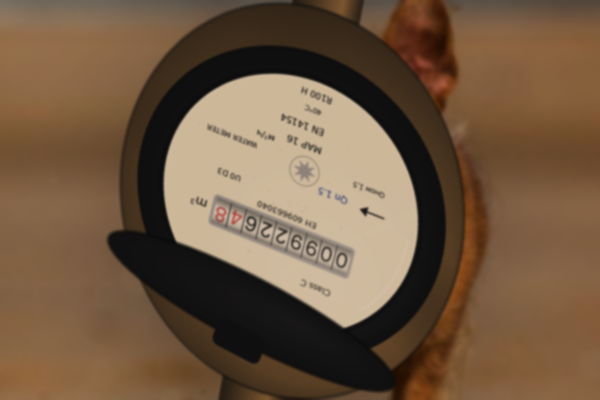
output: value=99226.48 unit=m³
